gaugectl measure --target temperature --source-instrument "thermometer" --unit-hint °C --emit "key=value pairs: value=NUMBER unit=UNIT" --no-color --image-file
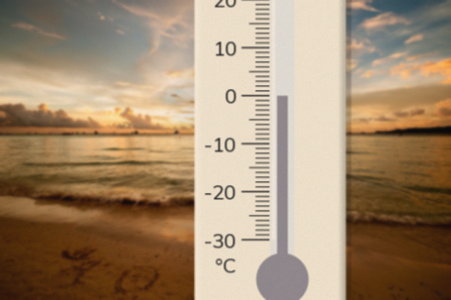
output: value=0 unit=°C
